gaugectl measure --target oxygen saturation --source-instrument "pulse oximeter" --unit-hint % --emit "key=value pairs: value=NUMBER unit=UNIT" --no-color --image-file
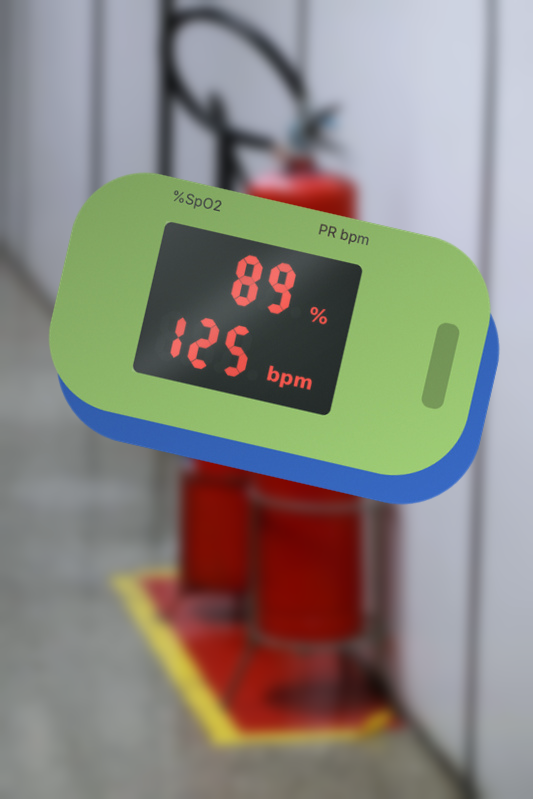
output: value=89 unit=%
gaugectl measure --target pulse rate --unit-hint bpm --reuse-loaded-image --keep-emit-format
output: value=125 unit=bpm
